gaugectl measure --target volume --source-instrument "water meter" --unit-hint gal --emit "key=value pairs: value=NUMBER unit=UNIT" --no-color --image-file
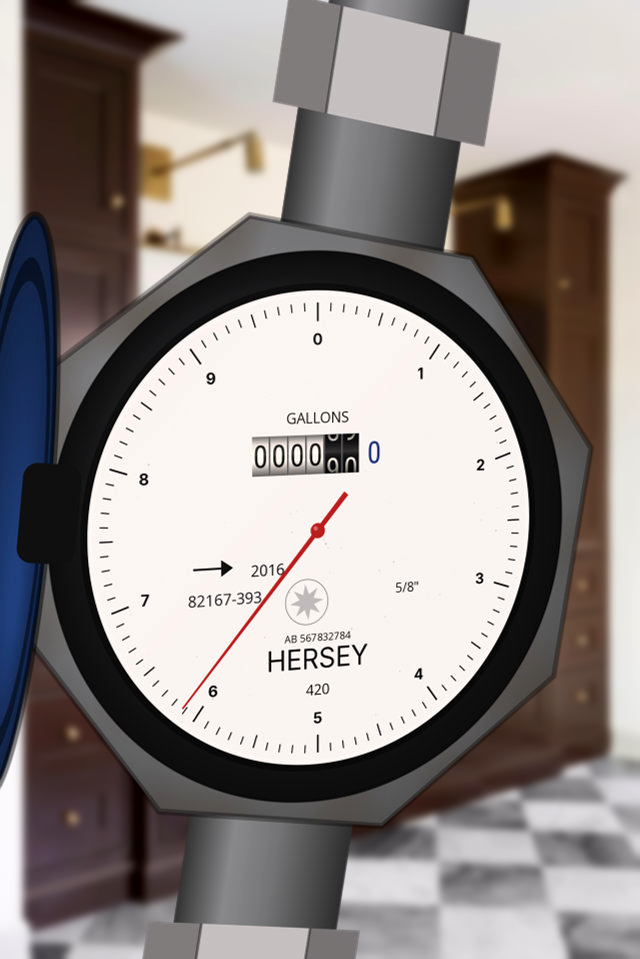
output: value=896.1 unit=gal
